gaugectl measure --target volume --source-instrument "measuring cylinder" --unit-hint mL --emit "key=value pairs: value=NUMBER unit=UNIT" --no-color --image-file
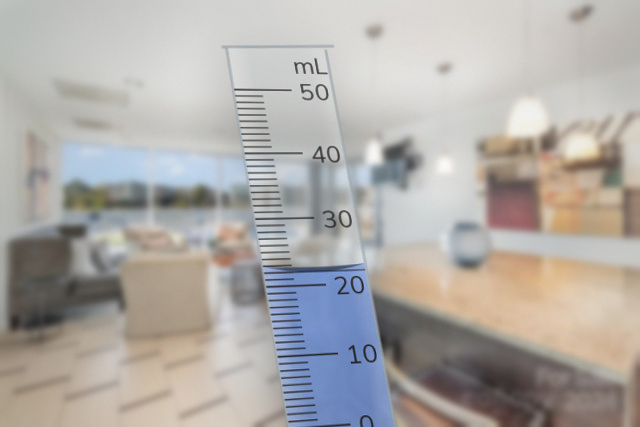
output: value=22 unit=mL
